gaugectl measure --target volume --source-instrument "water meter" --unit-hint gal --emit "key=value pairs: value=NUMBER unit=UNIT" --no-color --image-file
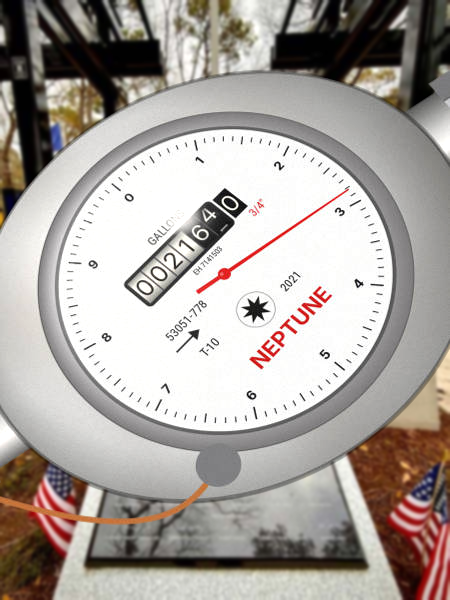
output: value=21642.8 unit=gal
